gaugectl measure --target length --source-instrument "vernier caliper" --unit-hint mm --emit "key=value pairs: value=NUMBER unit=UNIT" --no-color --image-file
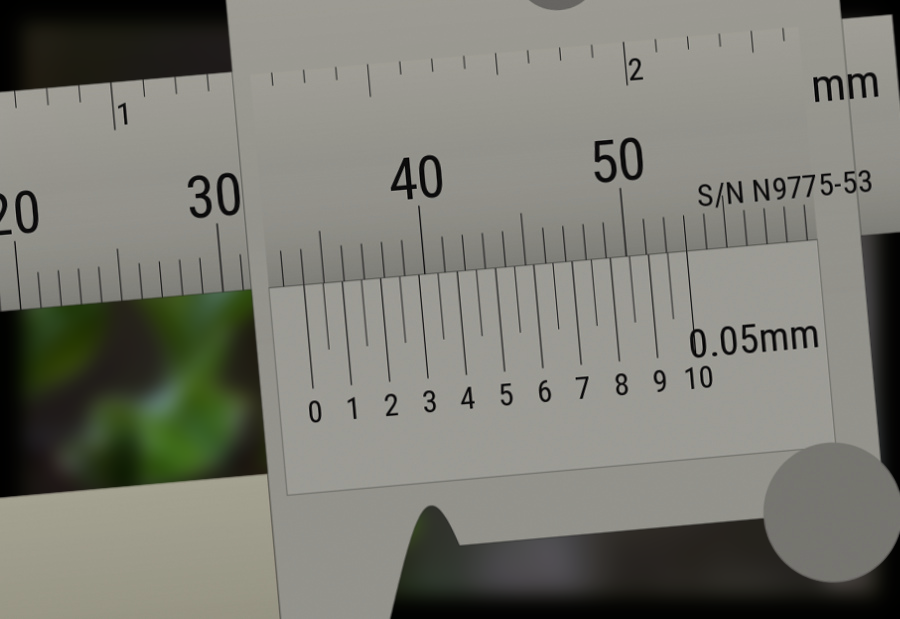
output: value=34.0 unit=mm
